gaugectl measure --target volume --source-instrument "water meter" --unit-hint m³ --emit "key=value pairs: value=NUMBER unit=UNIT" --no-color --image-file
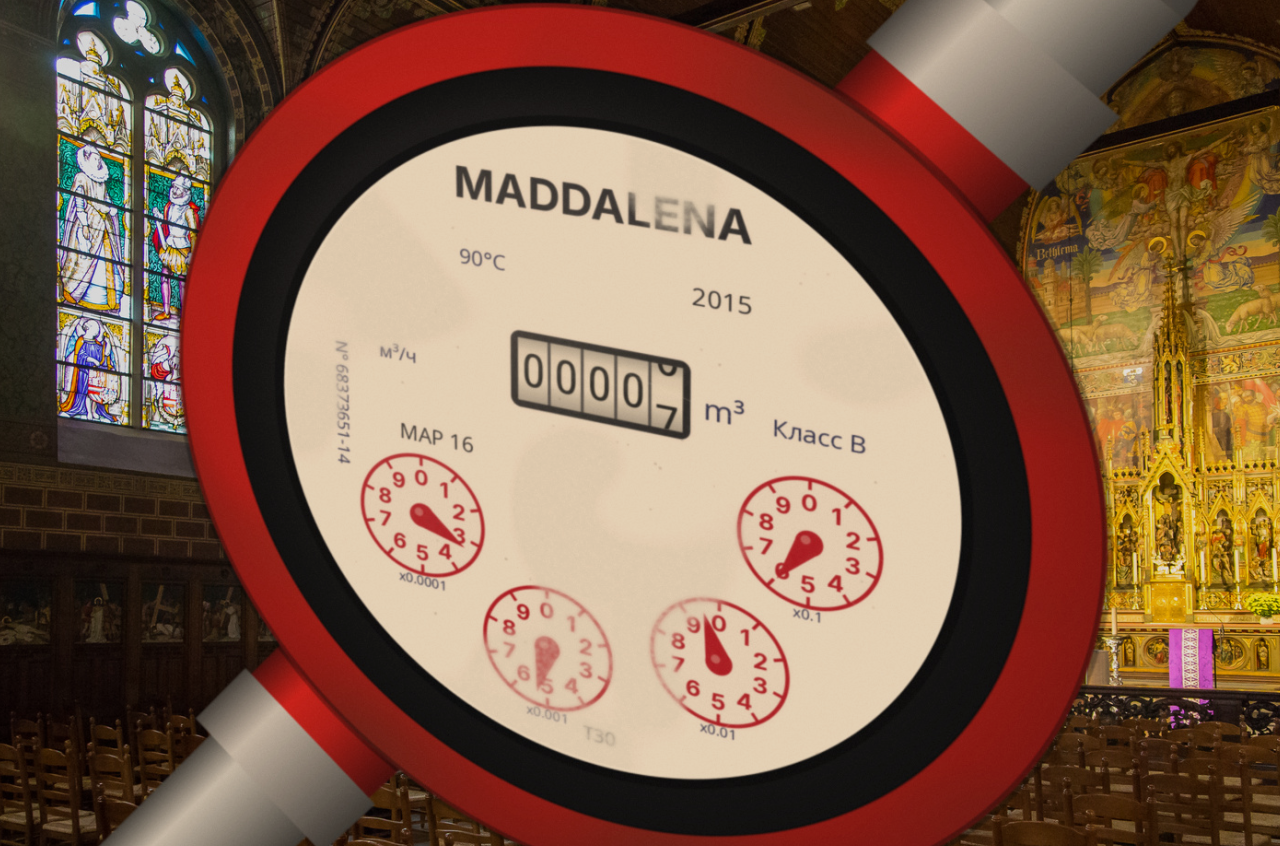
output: value=6.5953 unit=m³
